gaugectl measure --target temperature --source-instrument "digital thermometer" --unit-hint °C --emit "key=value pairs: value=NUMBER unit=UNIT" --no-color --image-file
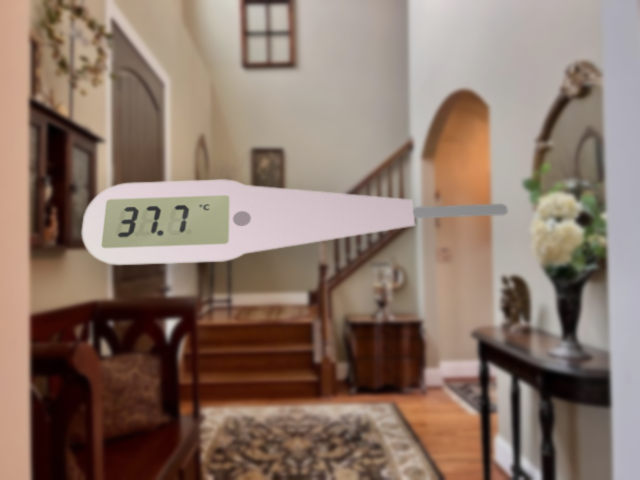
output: value=37.7 unit=°C
